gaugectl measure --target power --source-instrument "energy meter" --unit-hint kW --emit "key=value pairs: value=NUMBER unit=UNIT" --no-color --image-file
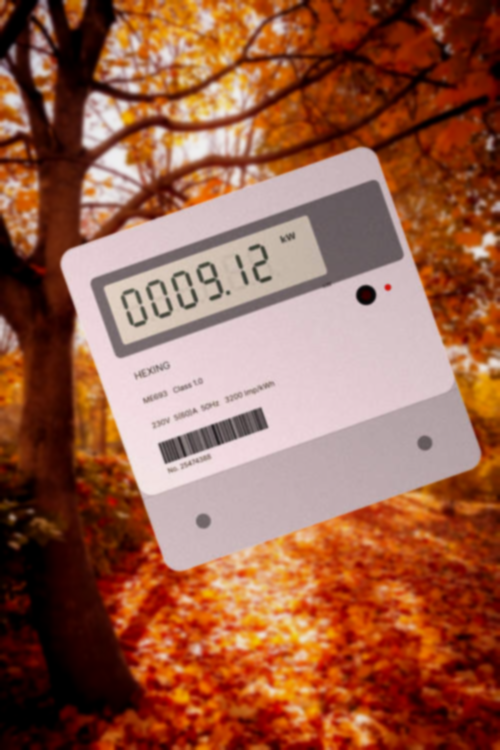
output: value=9.12 unit=kW
